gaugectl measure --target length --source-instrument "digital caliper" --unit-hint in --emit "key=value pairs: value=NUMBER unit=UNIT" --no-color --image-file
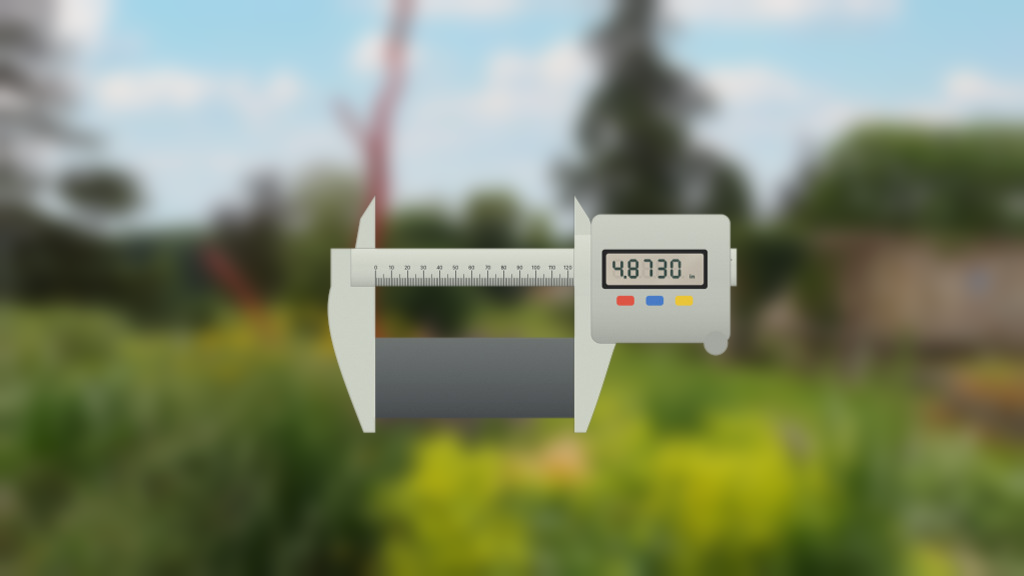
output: value=4.8730 unit=in
